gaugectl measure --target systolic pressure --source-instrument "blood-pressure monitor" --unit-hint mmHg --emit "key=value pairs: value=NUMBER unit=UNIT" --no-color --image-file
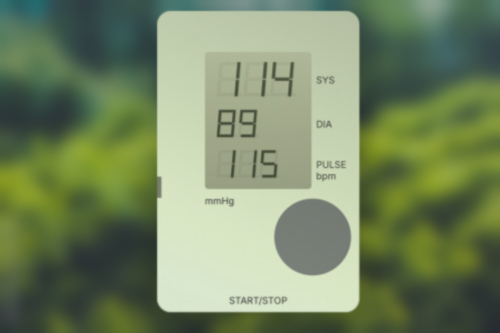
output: value=114 unit=mmHg
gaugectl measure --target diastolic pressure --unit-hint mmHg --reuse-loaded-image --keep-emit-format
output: value=89 unit=mmHg
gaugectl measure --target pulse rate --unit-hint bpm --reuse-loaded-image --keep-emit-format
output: value=115 unit=bpm
